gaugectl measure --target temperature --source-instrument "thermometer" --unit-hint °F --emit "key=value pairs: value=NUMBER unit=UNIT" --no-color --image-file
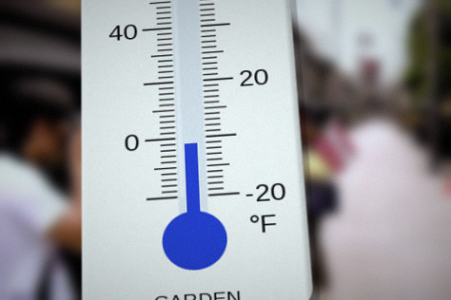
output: value=-2 unit=°F
